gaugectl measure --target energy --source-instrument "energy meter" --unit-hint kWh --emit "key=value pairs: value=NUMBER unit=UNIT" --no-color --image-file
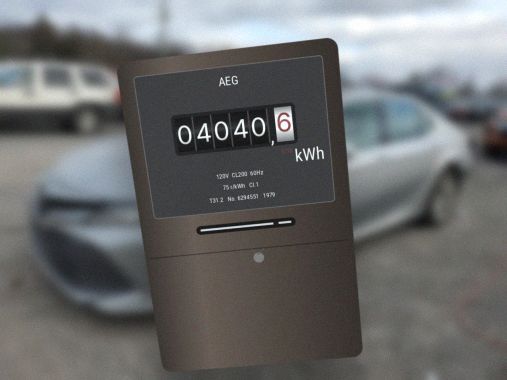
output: value=4040.6 unit=kWh
